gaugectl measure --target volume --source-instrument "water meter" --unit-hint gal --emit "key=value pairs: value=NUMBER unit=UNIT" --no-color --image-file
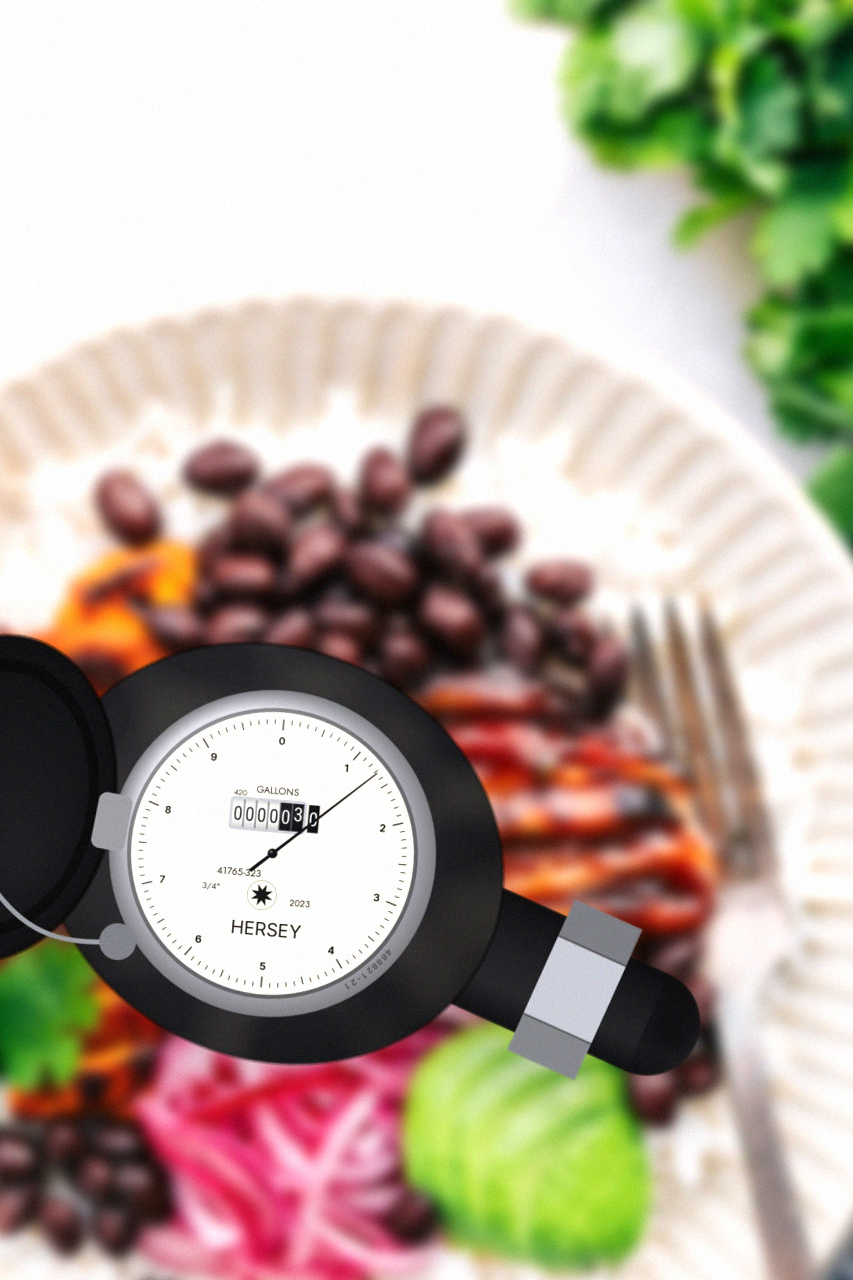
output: value=31.3 unit=gal
